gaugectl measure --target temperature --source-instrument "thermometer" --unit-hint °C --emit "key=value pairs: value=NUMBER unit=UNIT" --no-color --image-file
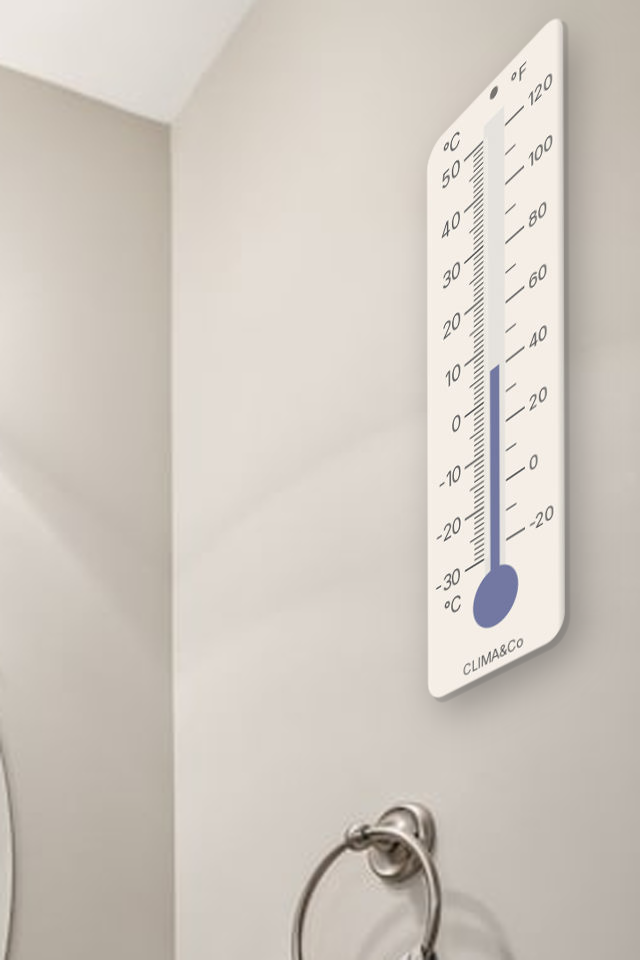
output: value=5 unit=°C
